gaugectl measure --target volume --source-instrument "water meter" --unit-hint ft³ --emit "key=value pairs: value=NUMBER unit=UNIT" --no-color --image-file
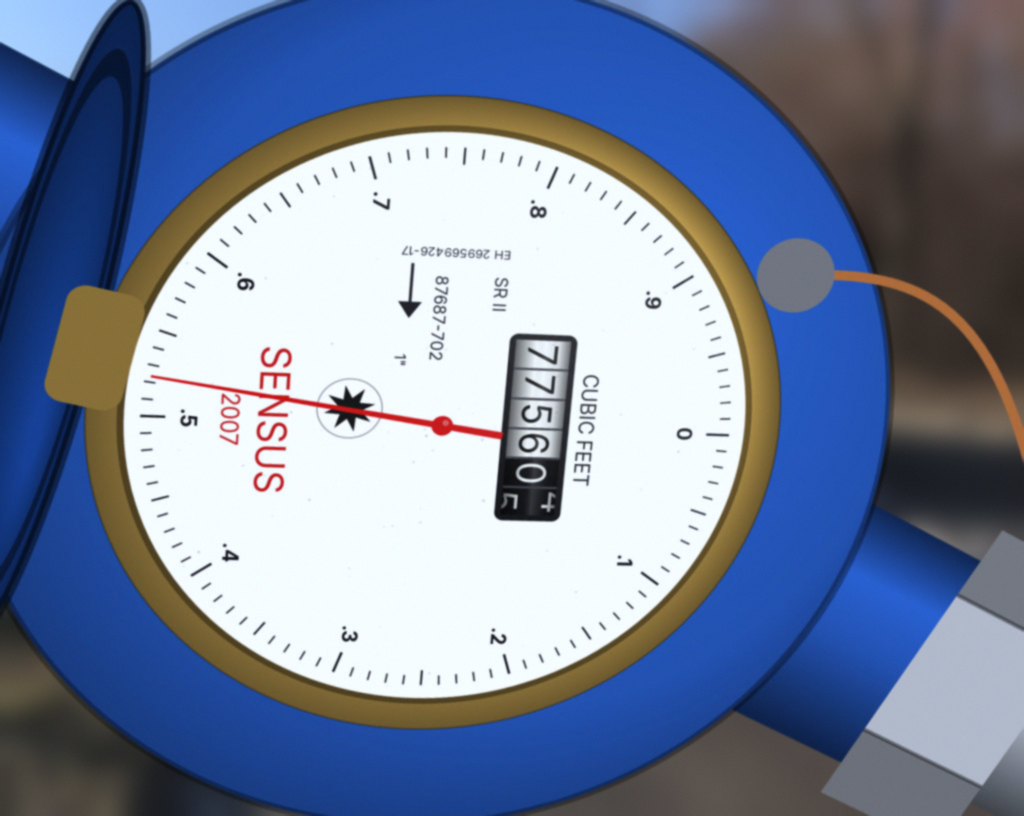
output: value=775604.52 unit=ft³
